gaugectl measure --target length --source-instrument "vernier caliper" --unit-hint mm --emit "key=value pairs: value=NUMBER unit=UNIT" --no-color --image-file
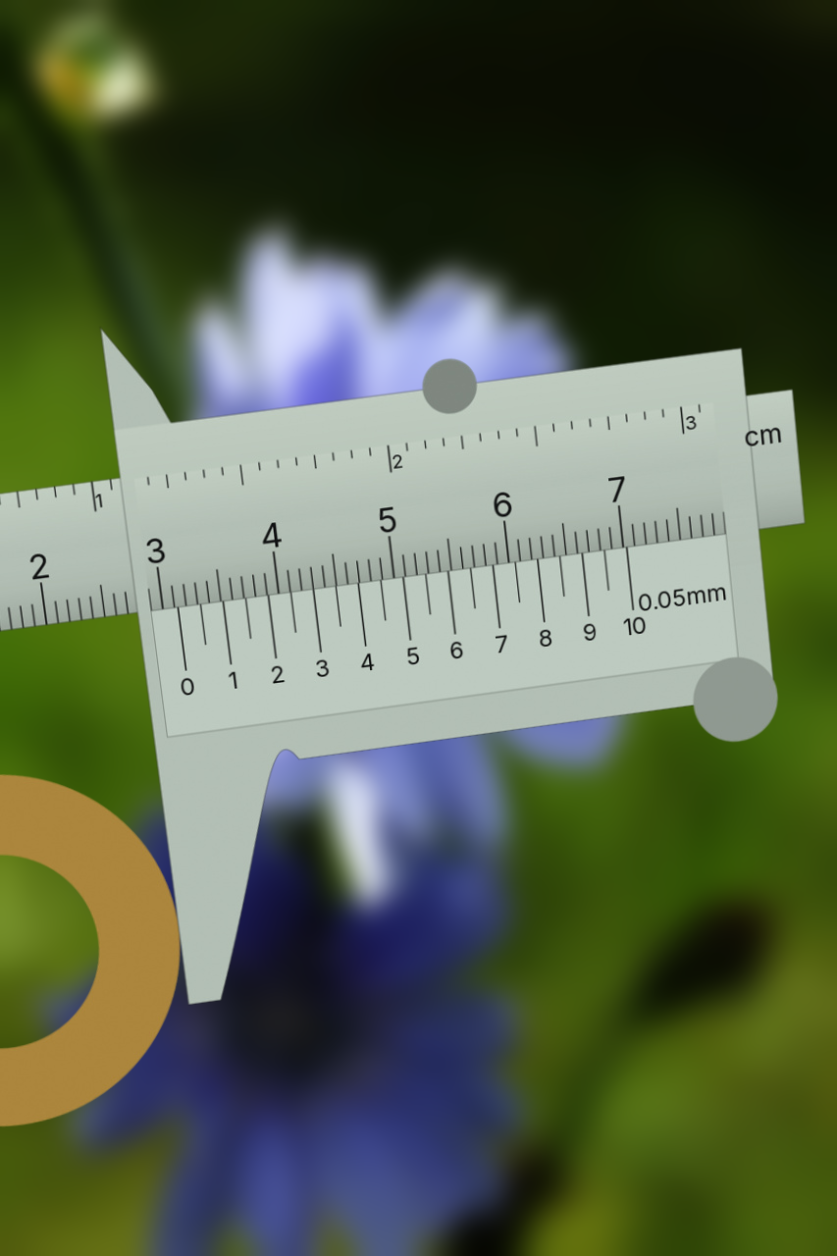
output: value=31.3 unit=mm
